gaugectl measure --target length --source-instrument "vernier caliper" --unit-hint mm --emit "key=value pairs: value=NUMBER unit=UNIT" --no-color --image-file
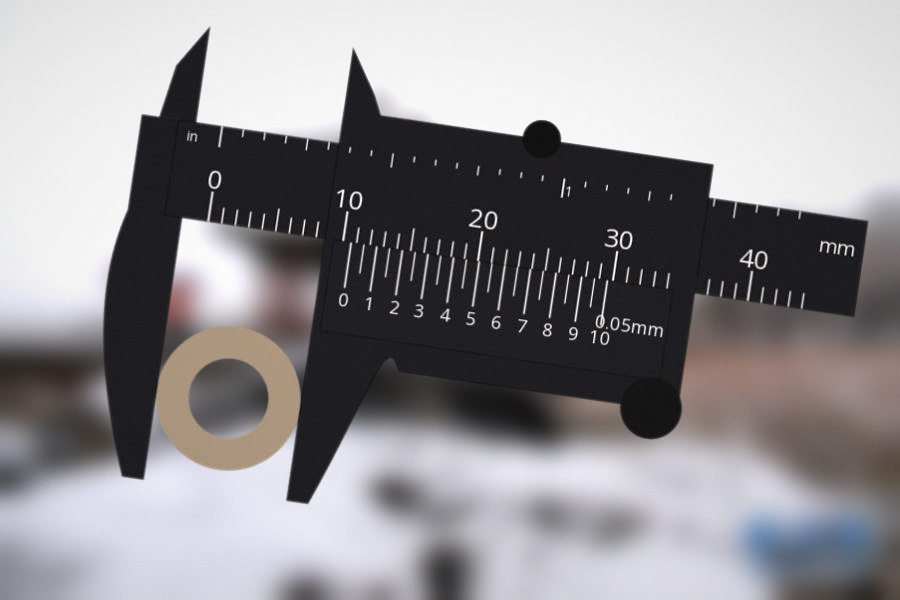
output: value=10.6 unit=mm
